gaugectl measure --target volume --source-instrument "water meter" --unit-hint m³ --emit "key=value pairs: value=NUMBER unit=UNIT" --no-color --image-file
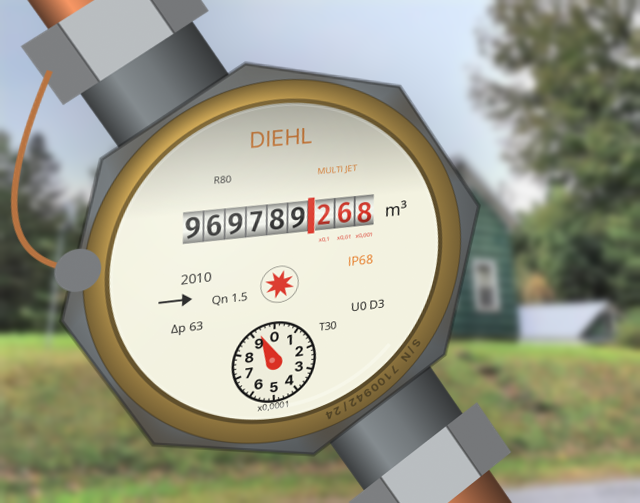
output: value=969789.2679 unit=m³
